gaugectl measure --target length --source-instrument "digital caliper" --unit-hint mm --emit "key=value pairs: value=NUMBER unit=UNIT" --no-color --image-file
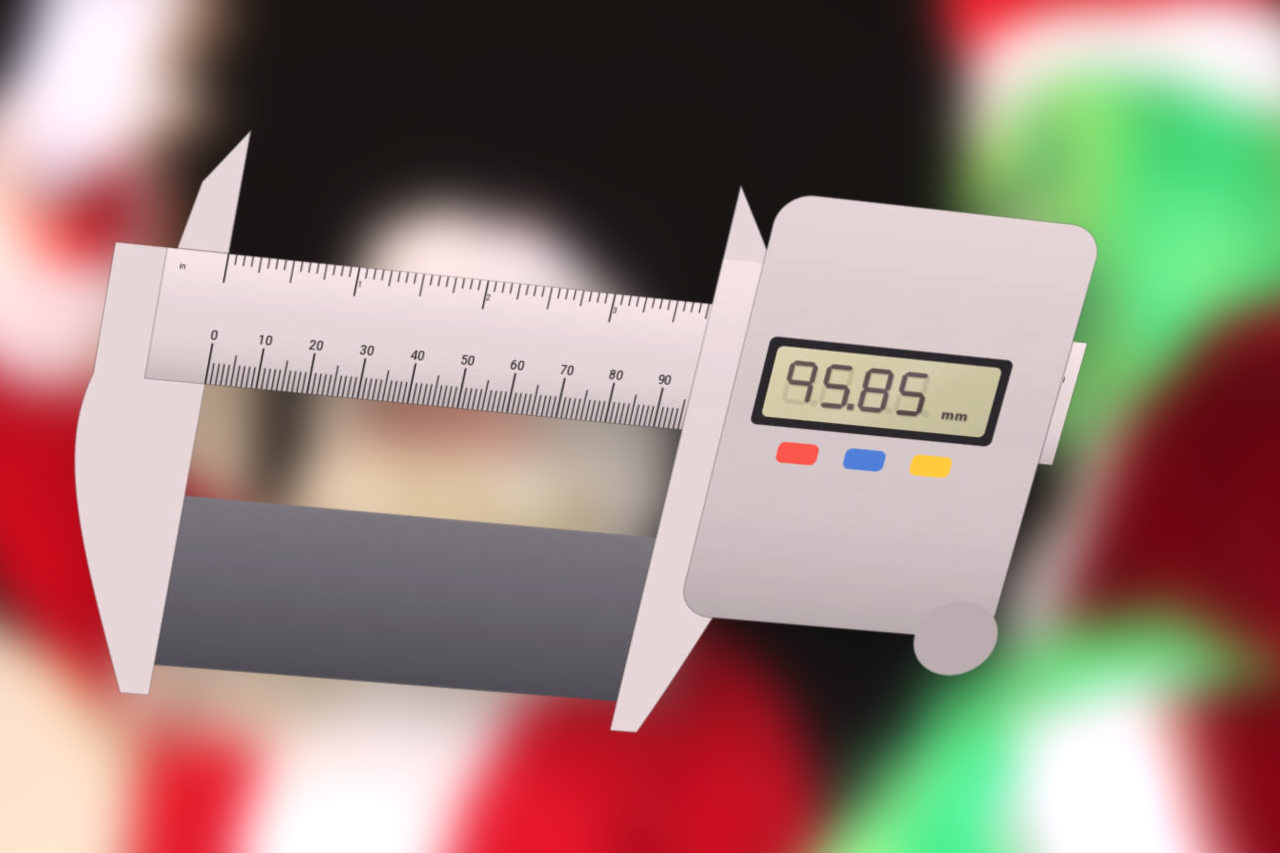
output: value=95.85 unit=mm
